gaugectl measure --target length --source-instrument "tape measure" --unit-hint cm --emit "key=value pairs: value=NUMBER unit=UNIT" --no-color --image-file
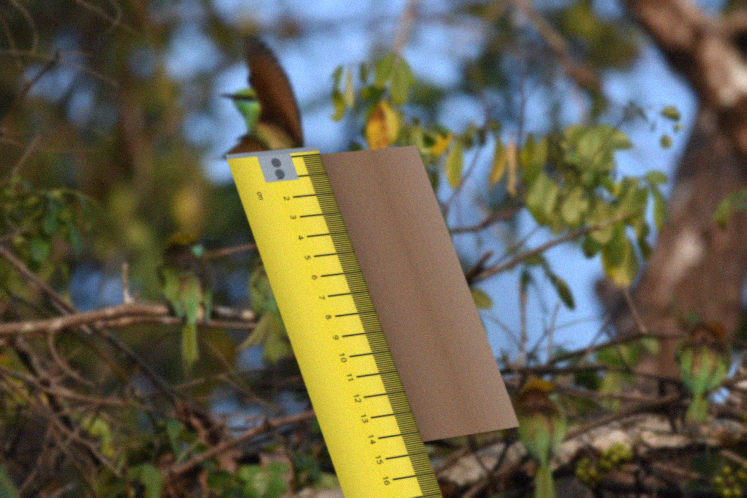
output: value=14.5 unit=cm
